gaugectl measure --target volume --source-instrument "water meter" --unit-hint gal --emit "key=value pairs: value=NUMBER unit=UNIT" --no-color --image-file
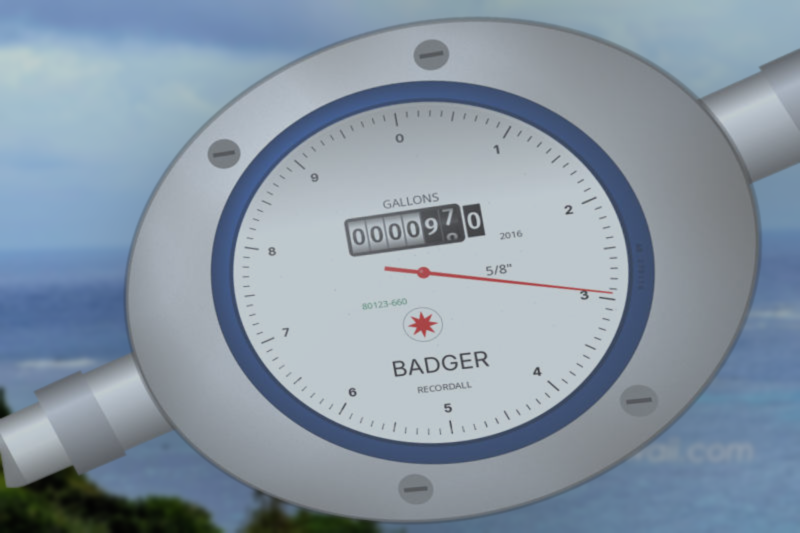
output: value=972.9 unit=gal
